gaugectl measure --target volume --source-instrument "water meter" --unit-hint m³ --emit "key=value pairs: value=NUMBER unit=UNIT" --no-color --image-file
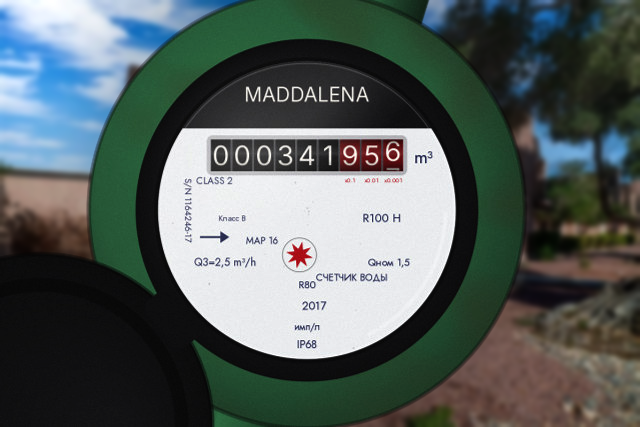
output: value=341.956 unit=m³
